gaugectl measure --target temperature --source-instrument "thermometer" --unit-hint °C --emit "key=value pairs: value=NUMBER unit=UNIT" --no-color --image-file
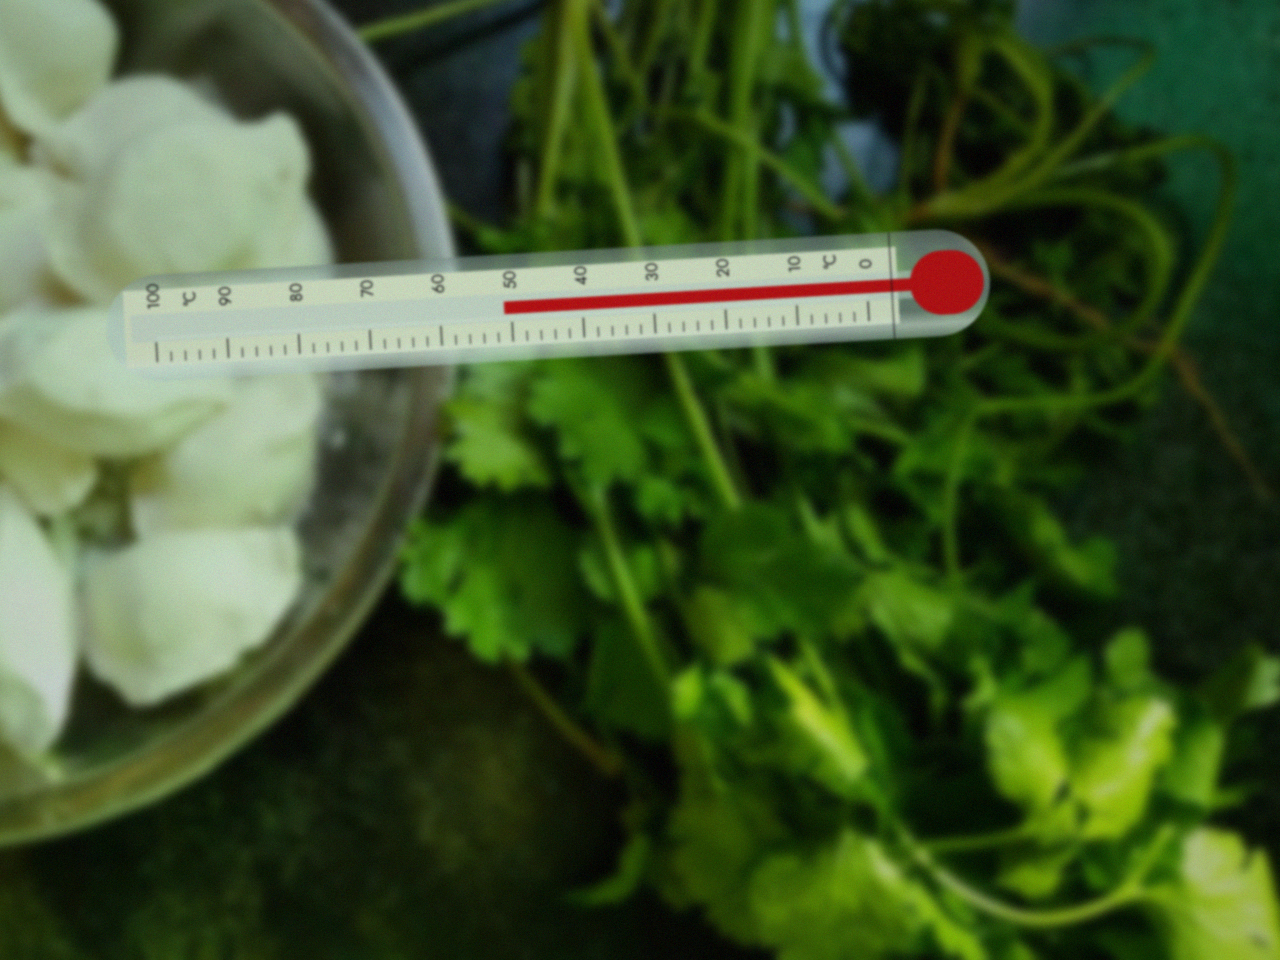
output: value=51 unit=°C
